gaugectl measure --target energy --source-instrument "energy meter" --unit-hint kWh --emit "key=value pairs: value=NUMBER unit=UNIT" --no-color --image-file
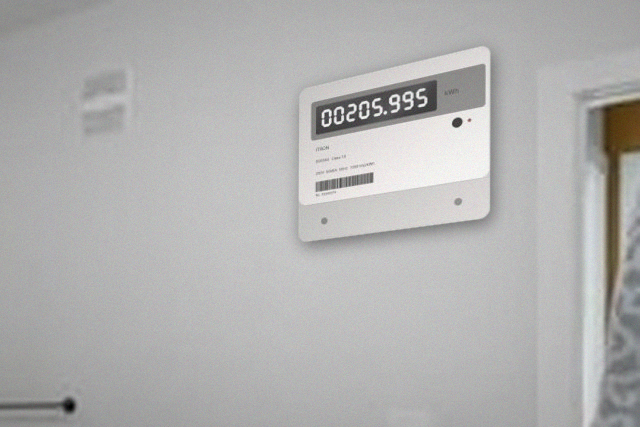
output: value=205.995 unit=kWh
